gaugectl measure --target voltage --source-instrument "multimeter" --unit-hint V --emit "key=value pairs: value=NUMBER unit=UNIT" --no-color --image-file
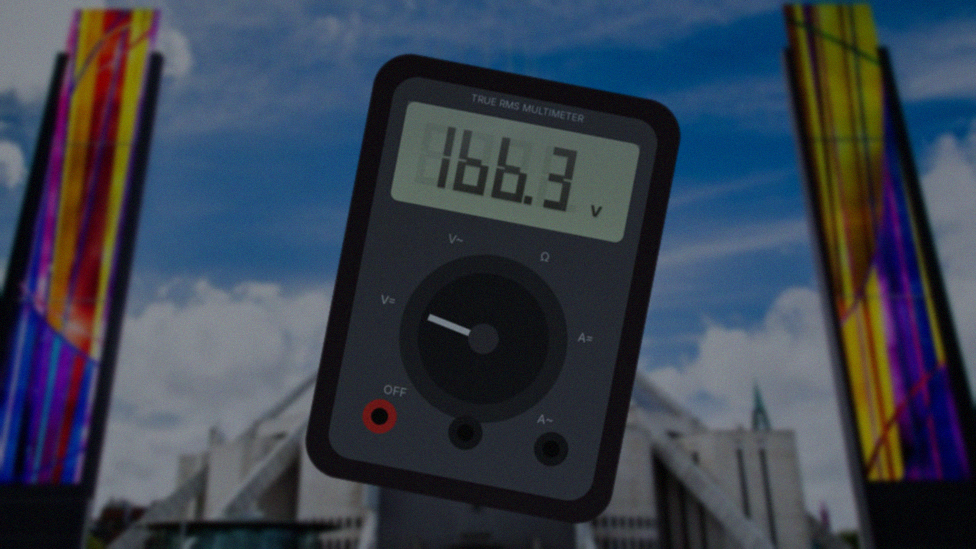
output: value=166.3 unit=V
